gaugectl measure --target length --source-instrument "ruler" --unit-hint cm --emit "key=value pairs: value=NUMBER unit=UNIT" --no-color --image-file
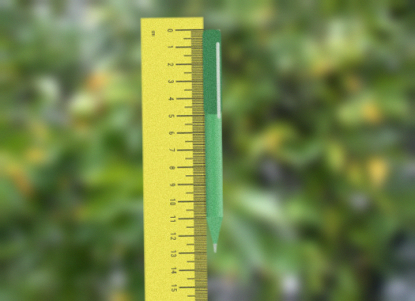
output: value=13 unit=cm
